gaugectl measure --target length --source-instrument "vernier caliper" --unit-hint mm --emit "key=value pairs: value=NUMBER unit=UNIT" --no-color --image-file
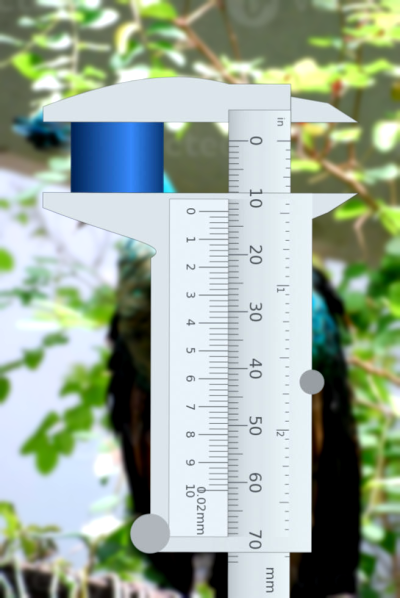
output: value=12.4 unit=mm
